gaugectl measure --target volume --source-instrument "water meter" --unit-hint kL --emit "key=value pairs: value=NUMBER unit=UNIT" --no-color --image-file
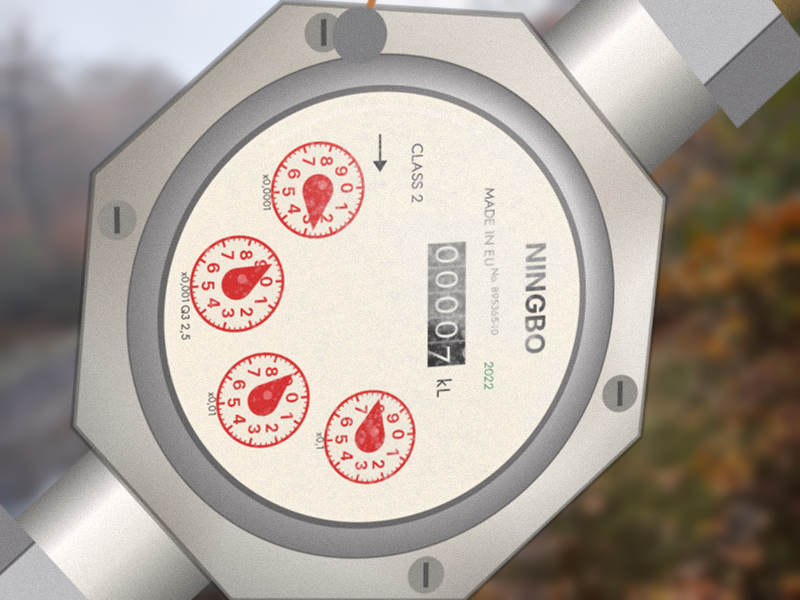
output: value=6.7892 unit=kL
